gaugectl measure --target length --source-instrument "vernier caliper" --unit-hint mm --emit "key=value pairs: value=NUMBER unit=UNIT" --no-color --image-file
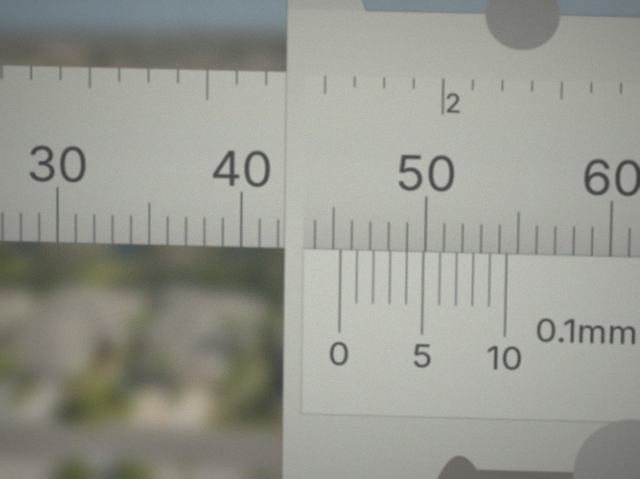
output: value=45.4 unit=mm
